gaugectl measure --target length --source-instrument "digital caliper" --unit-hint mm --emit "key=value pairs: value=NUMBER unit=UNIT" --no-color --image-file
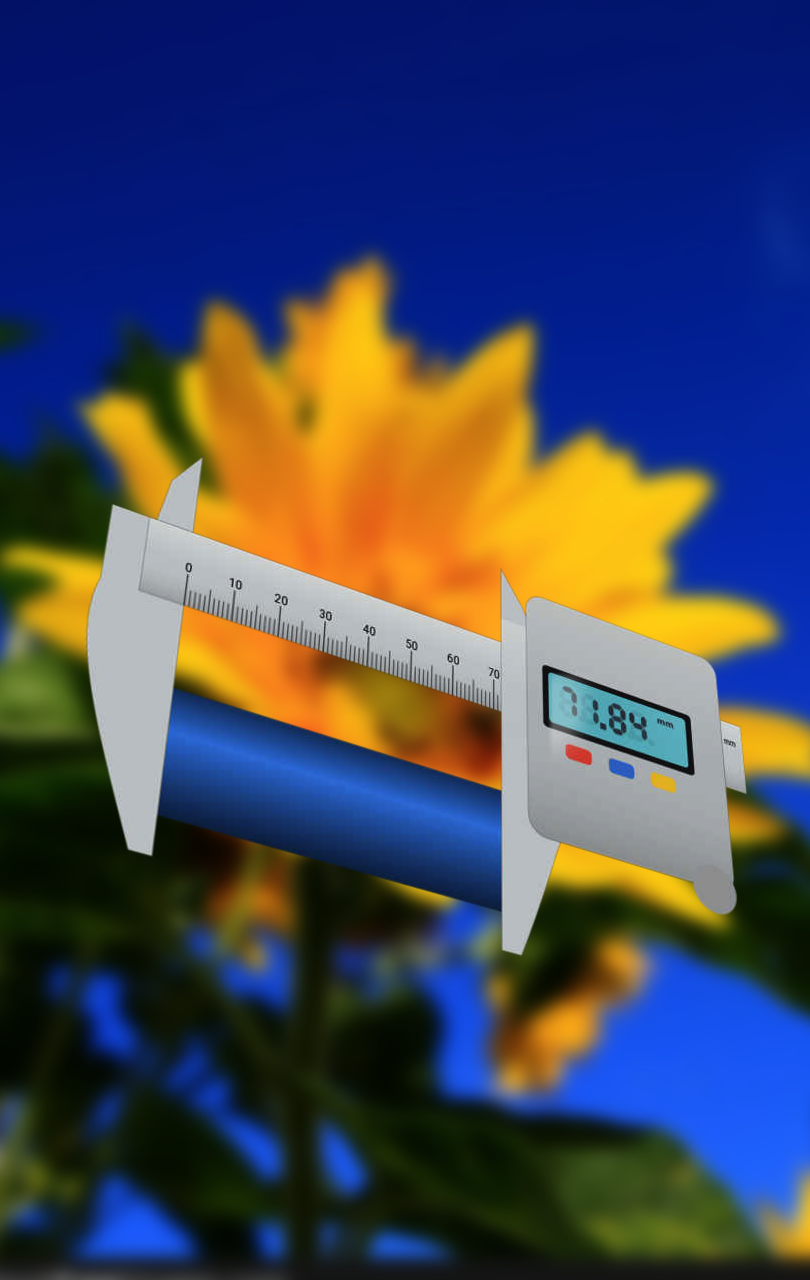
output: value=71.84 unit=mm
